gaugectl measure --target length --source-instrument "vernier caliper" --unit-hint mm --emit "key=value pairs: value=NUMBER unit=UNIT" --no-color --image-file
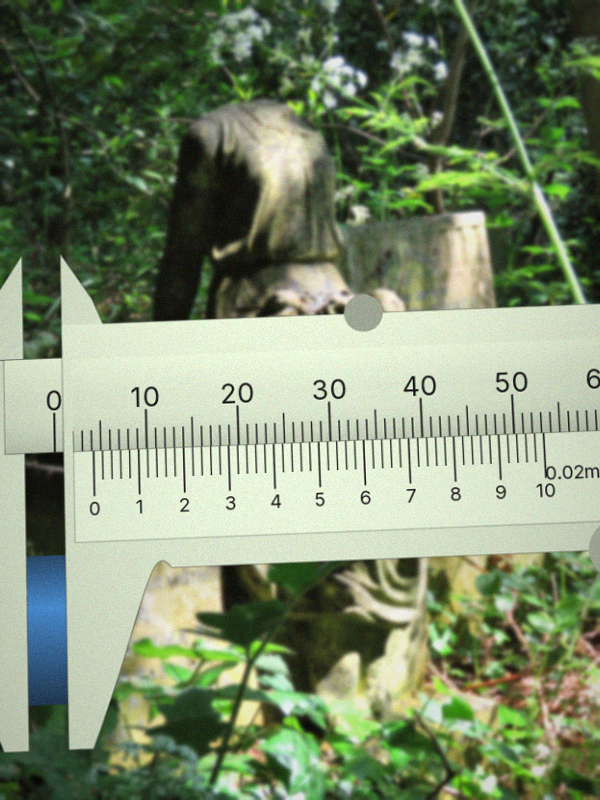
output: value=4.2 unit=mm
